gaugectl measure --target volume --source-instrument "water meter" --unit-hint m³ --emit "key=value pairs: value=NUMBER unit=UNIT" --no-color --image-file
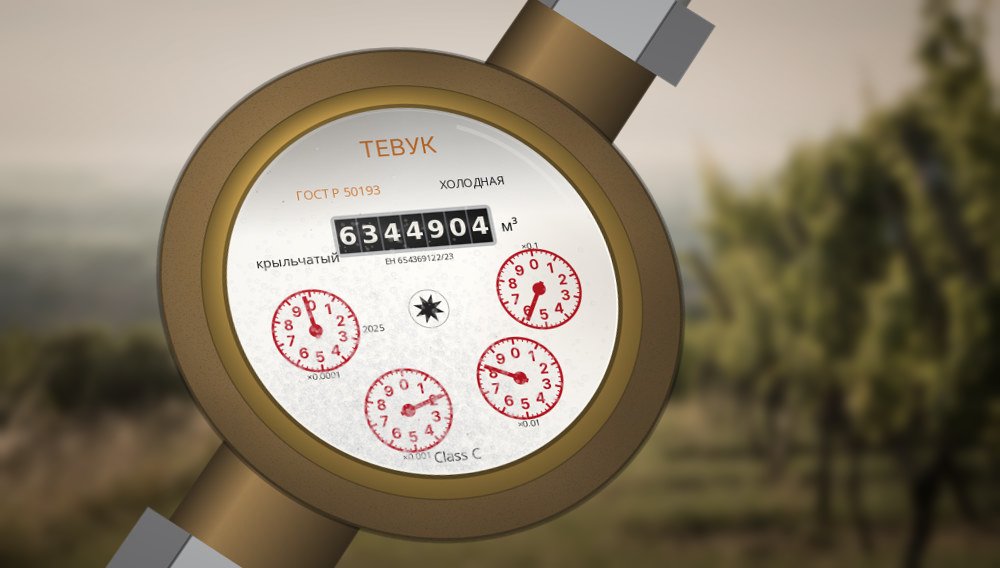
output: value=6344904.5819 unit=m³
